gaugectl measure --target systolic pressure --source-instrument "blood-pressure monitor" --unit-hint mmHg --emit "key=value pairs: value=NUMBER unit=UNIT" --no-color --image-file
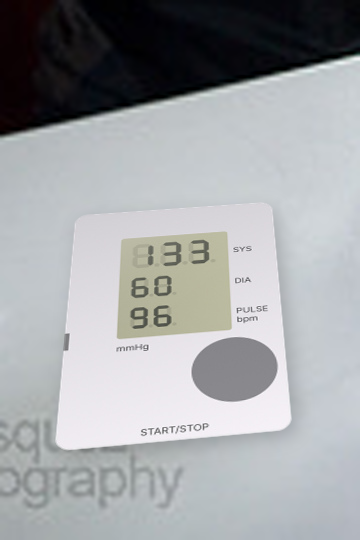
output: value=133 unit=mmHg
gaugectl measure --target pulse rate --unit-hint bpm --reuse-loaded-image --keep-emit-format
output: value=96 unit=bpm
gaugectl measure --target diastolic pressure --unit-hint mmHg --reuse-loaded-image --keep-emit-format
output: value=60 unit=mmHg
